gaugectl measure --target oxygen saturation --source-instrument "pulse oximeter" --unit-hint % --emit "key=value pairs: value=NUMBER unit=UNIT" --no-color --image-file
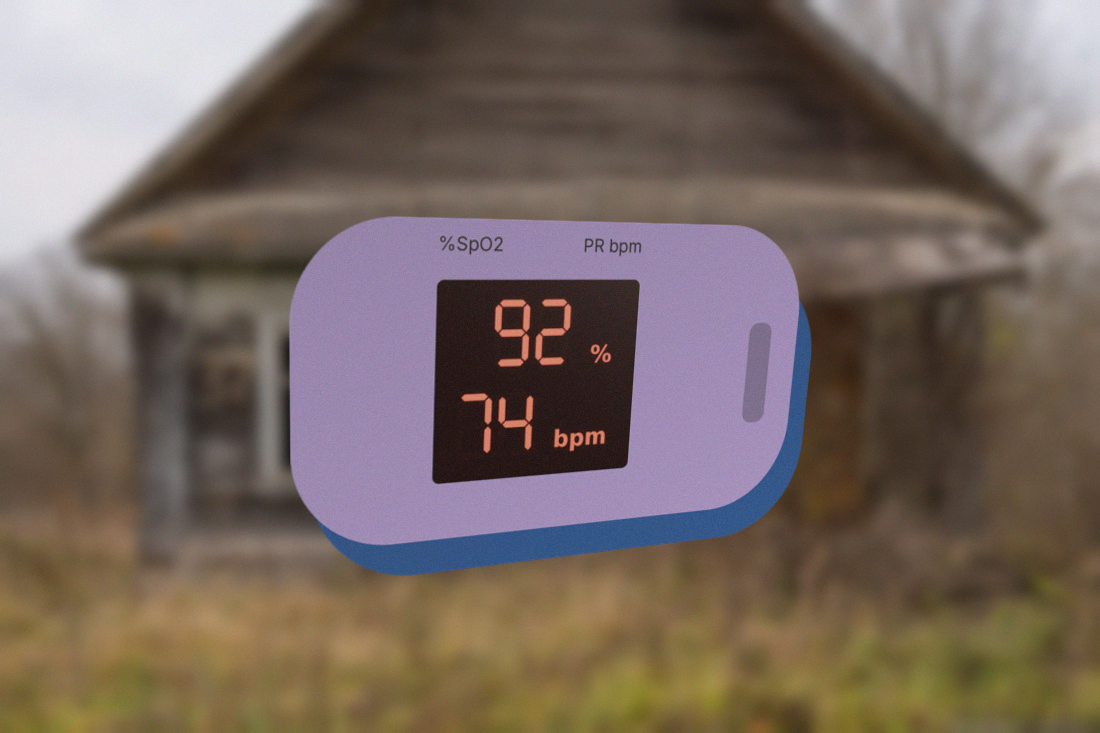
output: value=92 unit=%
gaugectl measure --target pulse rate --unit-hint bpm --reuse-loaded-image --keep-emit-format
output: value=74 unit=bpm
